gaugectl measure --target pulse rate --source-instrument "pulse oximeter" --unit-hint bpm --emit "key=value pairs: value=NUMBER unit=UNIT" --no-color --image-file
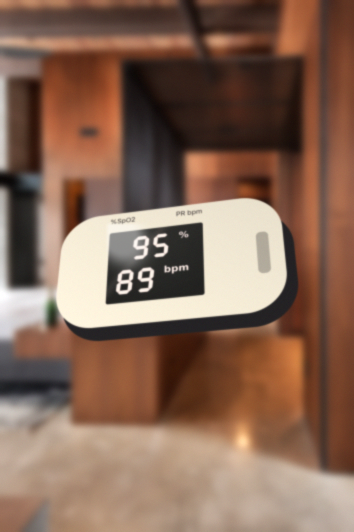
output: value=89 unit=bpm
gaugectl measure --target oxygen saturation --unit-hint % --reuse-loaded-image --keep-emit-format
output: value=95 unit=%
